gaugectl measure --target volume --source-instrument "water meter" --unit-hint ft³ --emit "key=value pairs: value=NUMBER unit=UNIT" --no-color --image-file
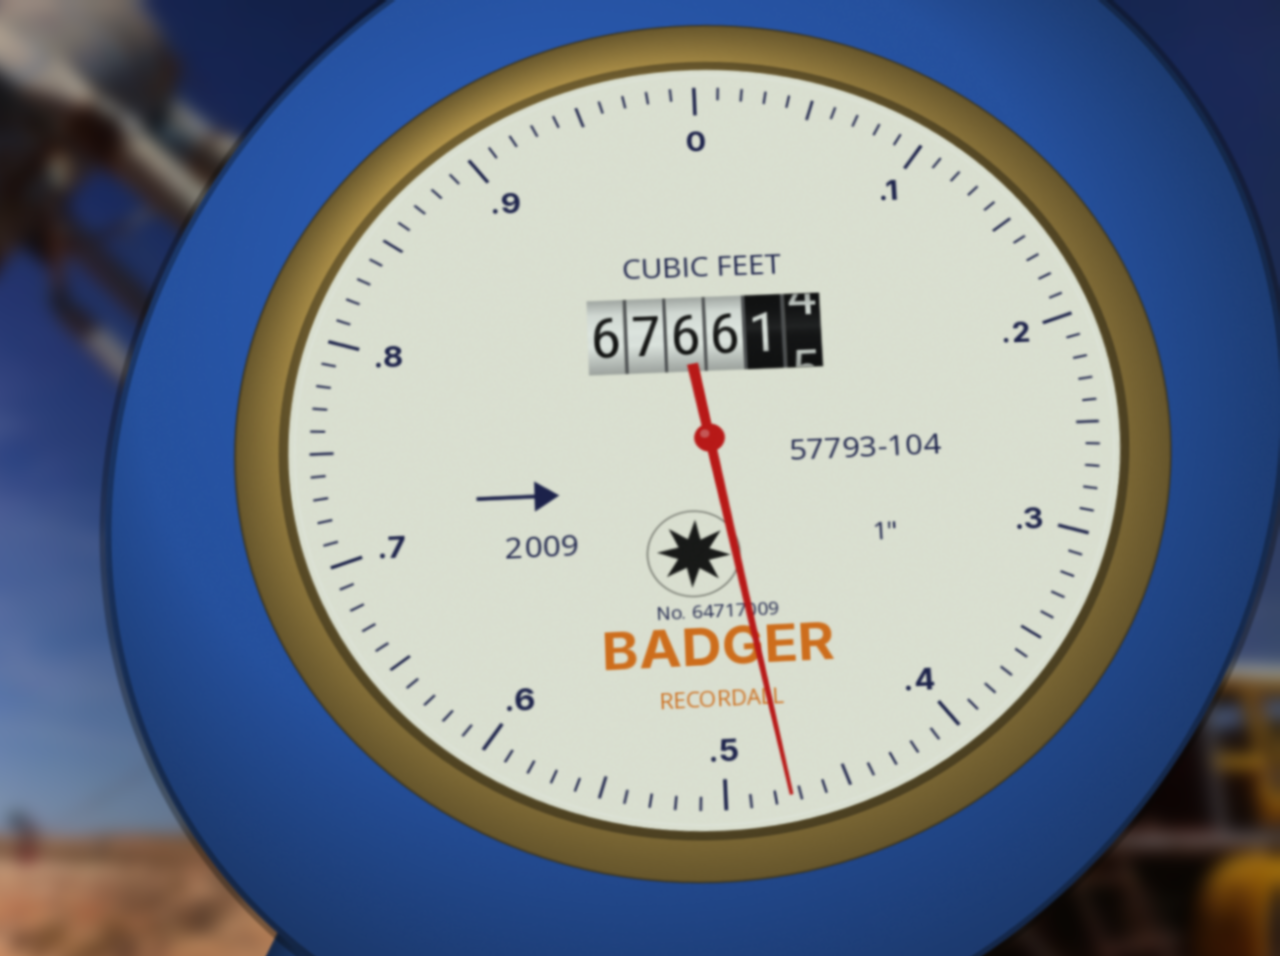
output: value=676614.47 unit=ft³
